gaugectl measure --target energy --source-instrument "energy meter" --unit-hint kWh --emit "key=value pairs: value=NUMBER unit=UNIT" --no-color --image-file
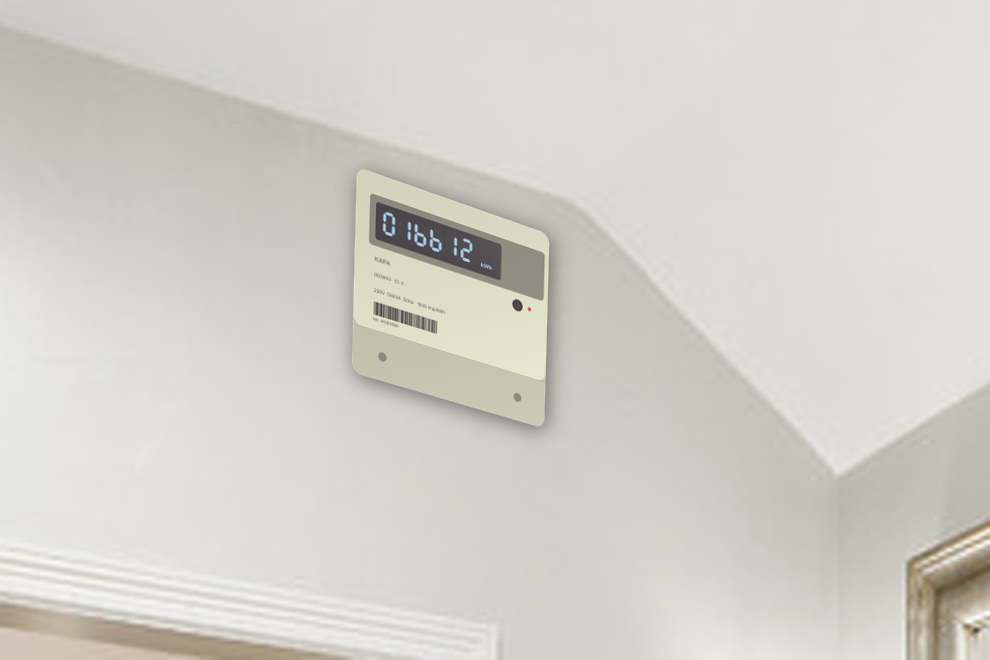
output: value=16612 unit=kWh
